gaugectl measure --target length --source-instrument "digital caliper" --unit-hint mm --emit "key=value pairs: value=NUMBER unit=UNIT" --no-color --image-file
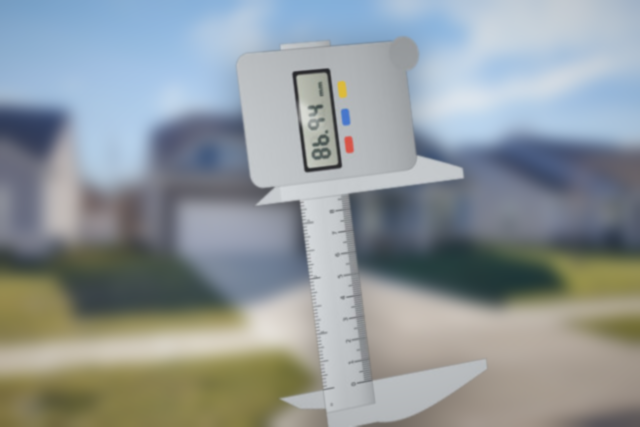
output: value=86.94 unit=mm
